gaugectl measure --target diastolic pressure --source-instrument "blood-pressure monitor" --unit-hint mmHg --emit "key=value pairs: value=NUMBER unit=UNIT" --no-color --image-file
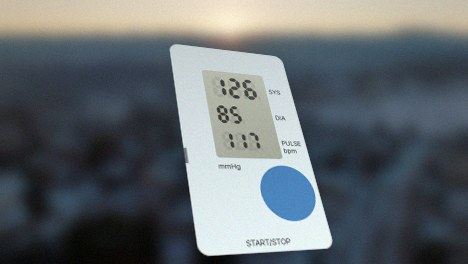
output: value=85 unit=mmHg
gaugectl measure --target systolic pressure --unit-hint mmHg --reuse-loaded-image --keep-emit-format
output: value=126 unit=mmHg
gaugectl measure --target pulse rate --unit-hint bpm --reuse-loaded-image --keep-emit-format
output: value=117 unit=bpm
